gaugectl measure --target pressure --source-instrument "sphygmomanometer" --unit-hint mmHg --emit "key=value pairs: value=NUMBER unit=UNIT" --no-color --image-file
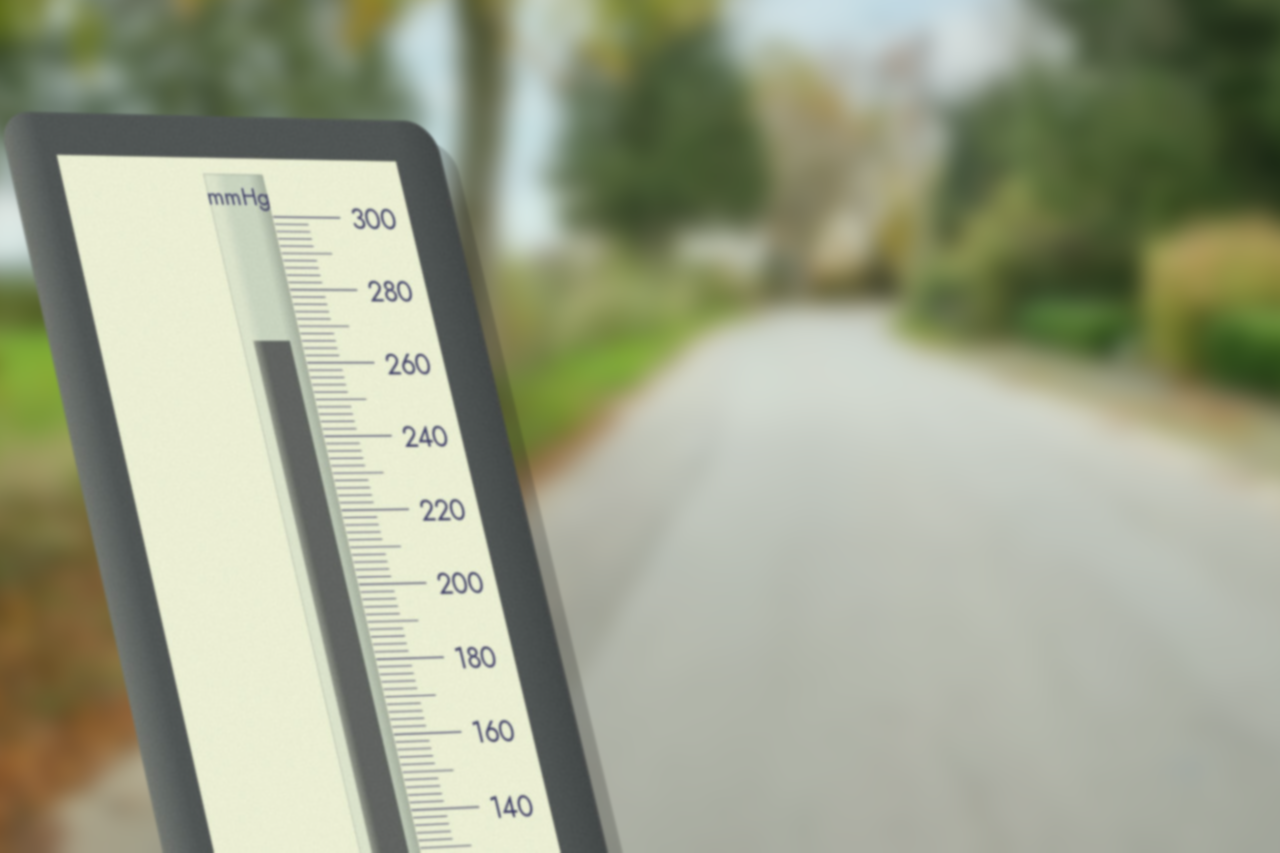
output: value=266 unit=mmHg
